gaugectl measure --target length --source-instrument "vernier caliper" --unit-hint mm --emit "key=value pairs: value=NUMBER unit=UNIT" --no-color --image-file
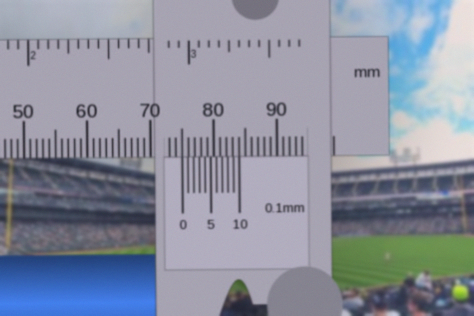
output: value=75.0 unit=mm
